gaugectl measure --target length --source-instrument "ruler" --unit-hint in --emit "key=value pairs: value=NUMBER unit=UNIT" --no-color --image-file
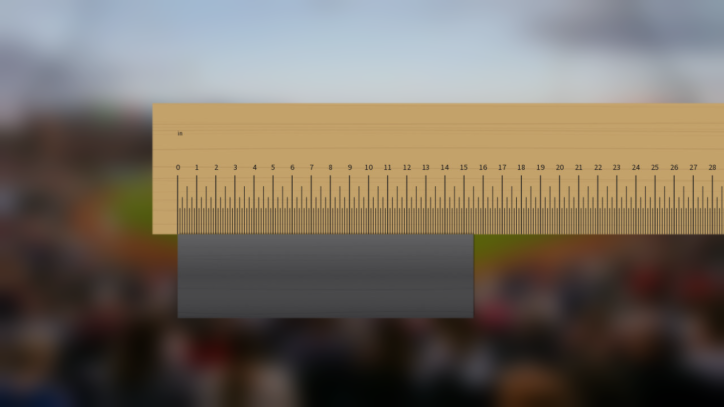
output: value=15.5 unit=in
